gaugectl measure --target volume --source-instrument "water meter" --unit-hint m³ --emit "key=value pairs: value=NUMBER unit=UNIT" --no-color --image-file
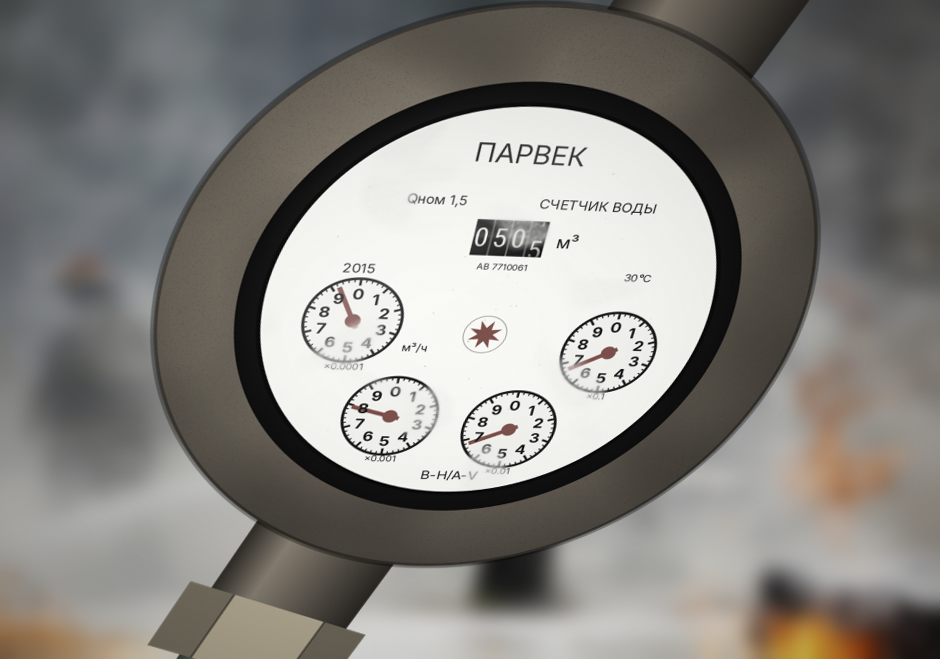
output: value=504.6679 unit=m³
